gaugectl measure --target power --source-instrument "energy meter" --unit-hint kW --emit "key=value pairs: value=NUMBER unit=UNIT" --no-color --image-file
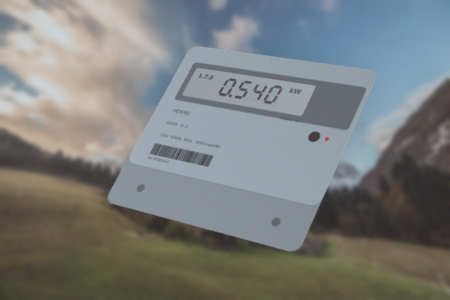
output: value=0.540 unit=kW
